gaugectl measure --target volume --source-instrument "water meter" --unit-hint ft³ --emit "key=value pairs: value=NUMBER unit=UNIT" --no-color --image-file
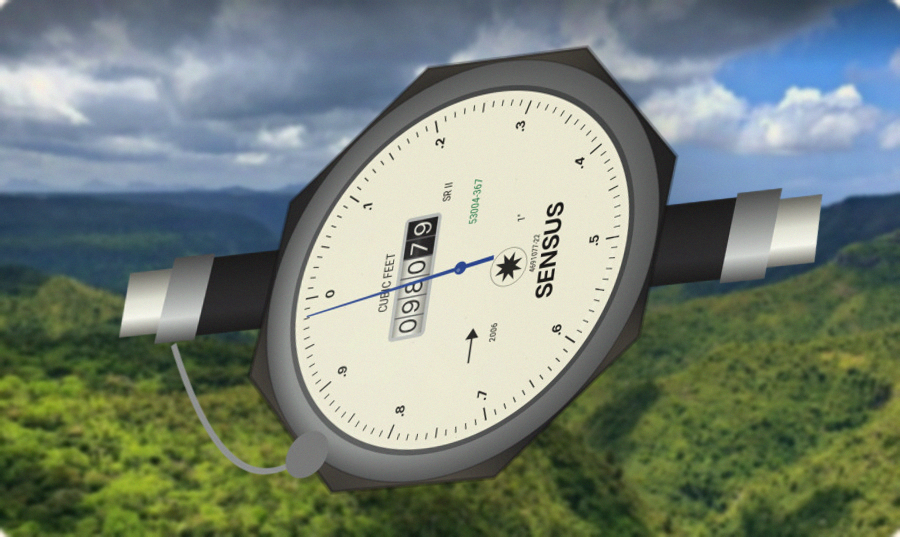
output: value=98078.98 unit=ft³
